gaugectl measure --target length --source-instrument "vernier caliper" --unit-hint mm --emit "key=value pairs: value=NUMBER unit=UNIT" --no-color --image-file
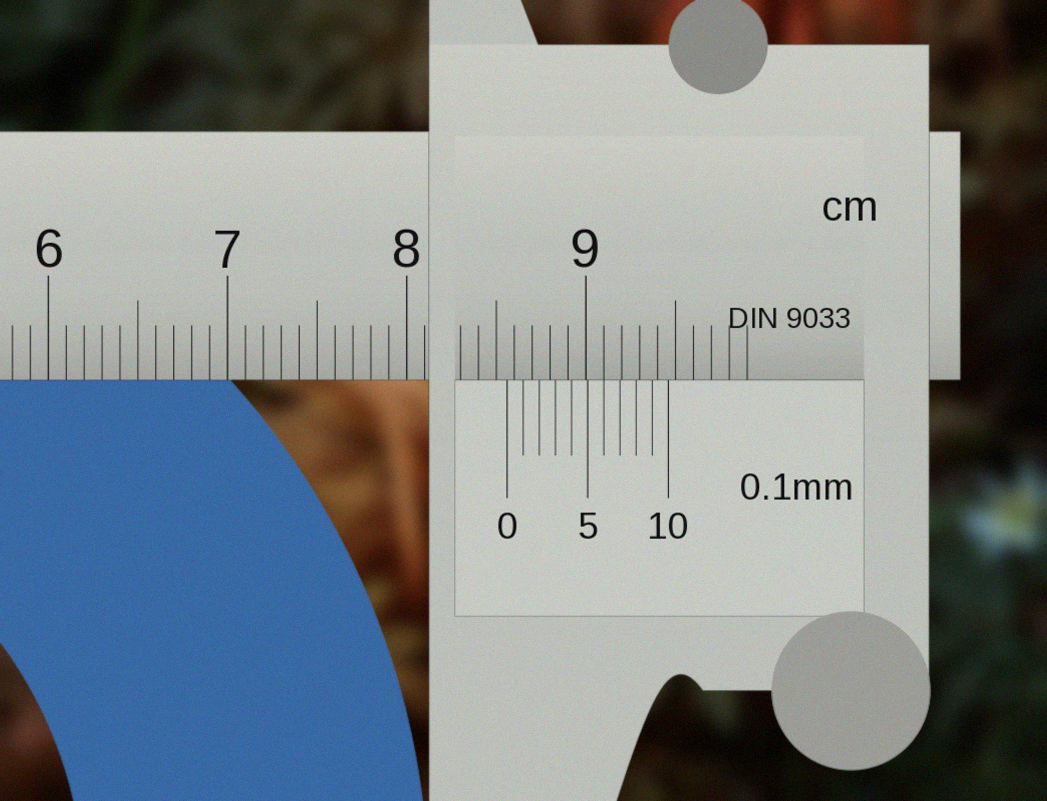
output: value=85.6 unit=mm
